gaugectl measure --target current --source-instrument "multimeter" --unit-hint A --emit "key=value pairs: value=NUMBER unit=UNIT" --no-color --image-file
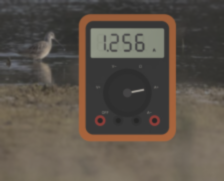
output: value=1.256 unit=A
